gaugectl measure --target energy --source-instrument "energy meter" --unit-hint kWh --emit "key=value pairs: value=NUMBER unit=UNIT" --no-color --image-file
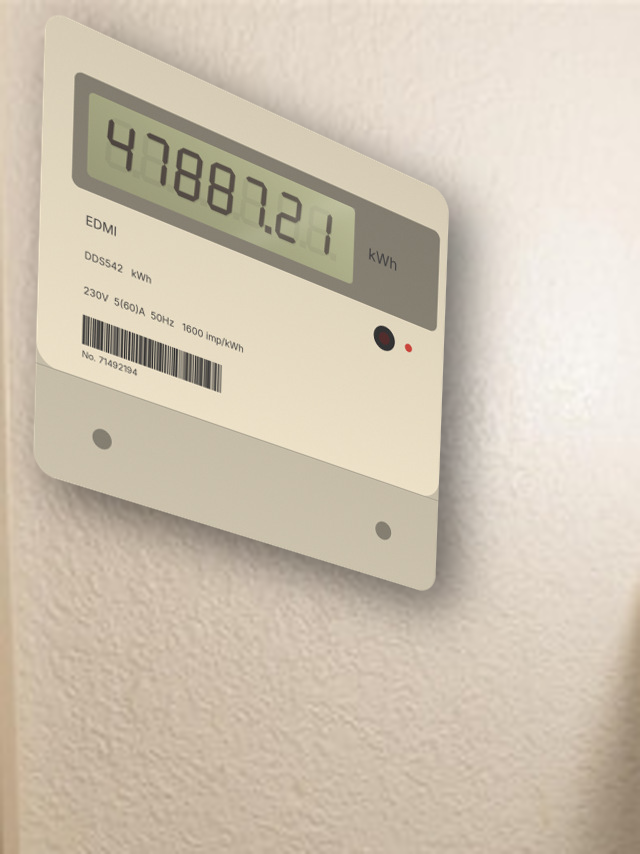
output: value=47887.21 unit=kWh
